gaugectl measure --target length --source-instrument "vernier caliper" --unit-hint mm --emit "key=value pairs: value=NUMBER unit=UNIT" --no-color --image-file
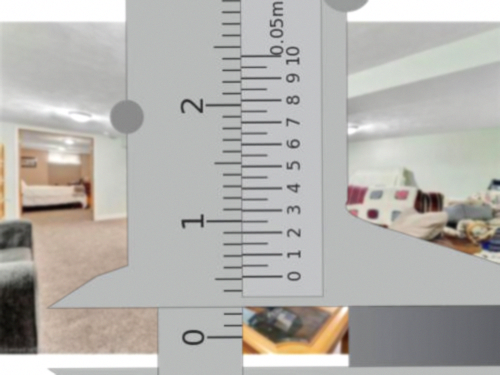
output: value=5.2 unit=mm
